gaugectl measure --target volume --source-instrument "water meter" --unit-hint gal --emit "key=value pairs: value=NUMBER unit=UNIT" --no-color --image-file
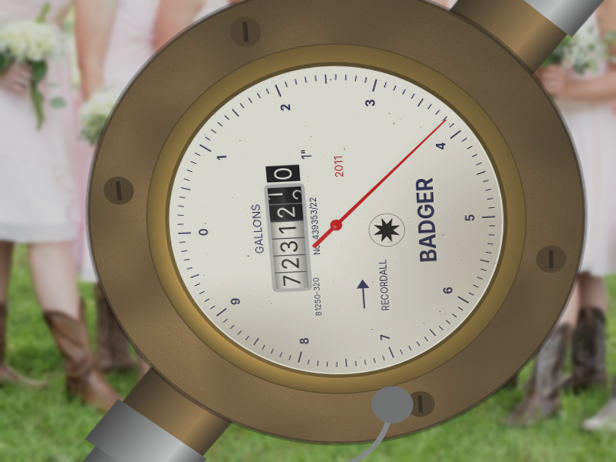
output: value=7231213.8 unit=gal
